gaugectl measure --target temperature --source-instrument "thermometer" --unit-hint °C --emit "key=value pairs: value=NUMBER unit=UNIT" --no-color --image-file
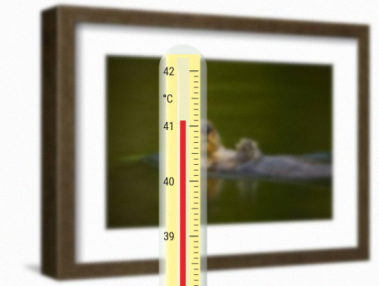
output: value=41.1 unit=°C
